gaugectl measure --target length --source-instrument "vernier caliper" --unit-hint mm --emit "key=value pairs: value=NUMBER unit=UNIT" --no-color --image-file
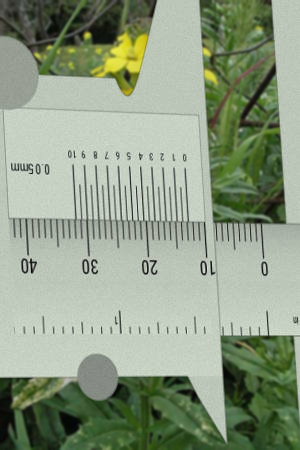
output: value=12.8 unit=mm
